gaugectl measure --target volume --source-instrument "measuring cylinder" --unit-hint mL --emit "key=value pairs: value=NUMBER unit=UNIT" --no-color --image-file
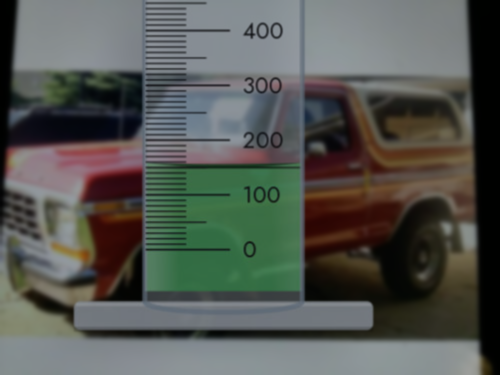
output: value=150 unit=mL
